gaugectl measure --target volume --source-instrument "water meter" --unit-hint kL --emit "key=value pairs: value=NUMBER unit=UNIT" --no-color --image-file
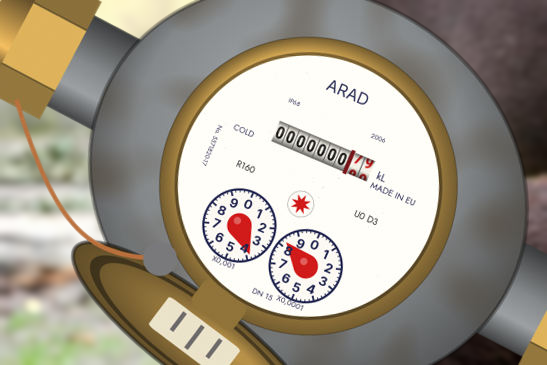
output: value=0.7938 unit=kL
